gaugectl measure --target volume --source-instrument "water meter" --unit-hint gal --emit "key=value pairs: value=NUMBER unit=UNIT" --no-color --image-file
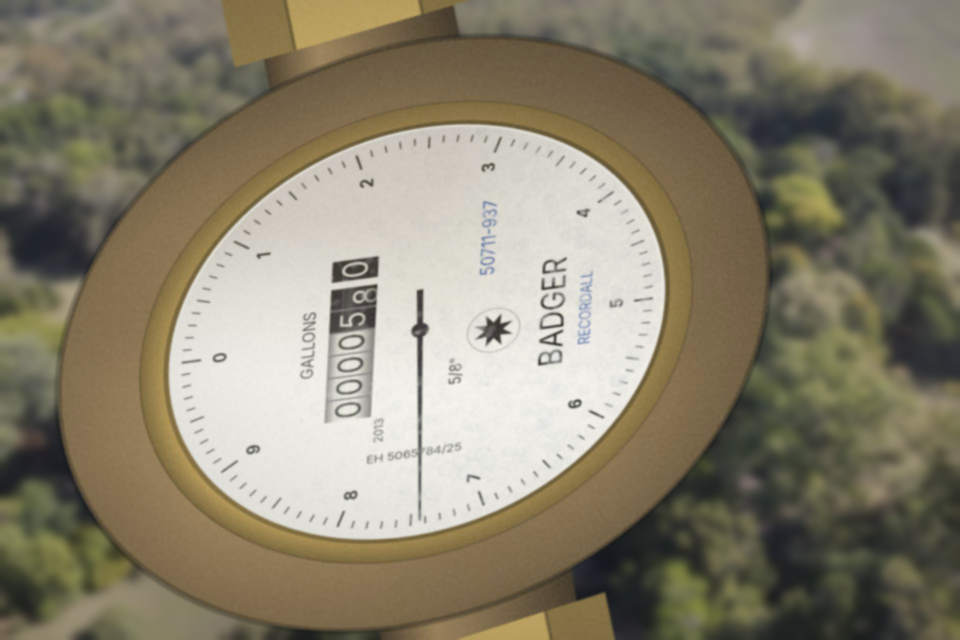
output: value=577.4 unit=gal
